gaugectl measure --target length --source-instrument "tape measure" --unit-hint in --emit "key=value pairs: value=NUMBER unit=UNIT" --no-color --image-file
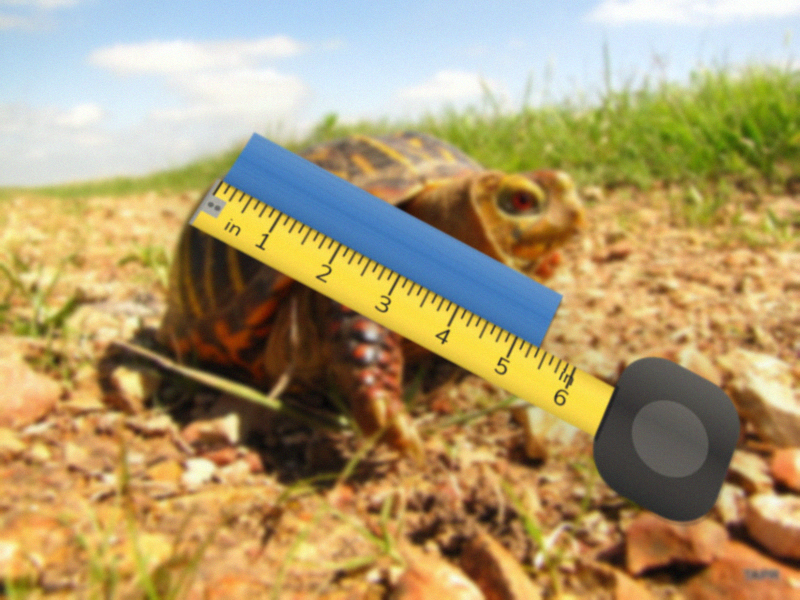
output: value=5.375 unit=in
